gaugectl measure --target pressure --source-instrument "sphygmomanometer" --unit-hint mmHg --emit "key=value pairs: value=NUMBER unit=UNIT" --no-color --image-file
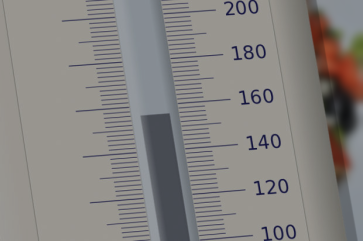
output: value=156 unit=mmHg
